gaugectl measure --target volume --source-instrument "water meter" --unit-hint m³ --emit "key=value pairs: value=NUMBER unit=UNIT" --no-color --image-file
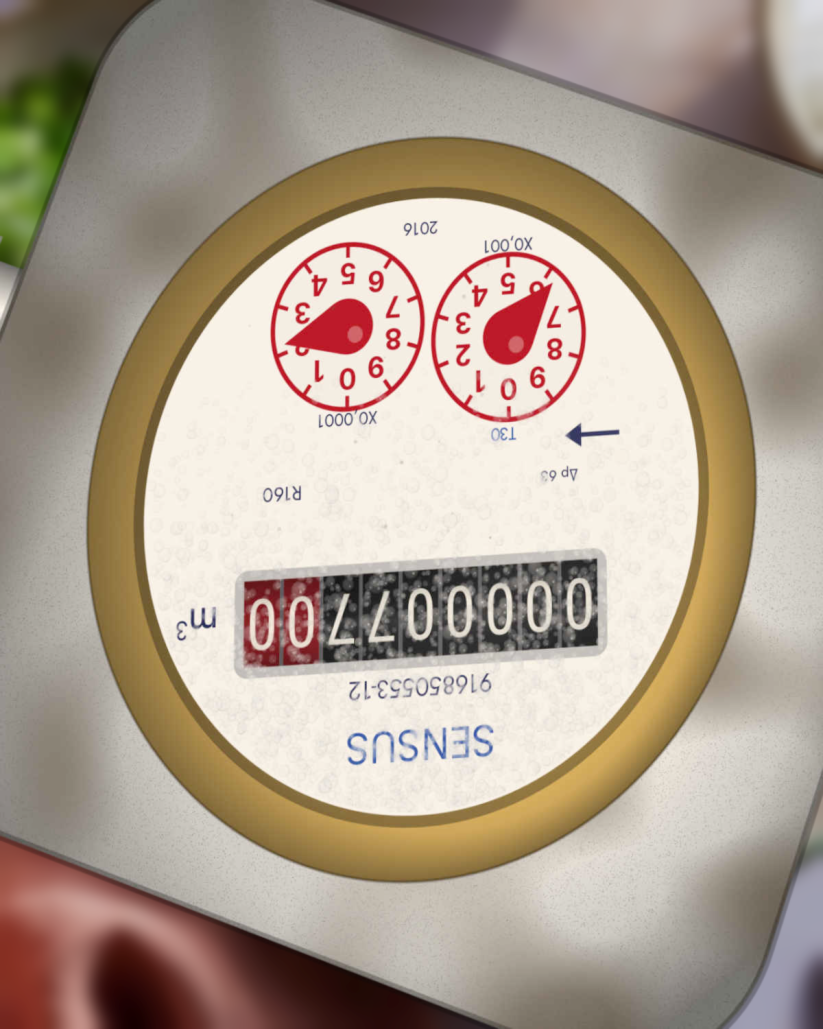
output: value=77.0062 unit=m³
